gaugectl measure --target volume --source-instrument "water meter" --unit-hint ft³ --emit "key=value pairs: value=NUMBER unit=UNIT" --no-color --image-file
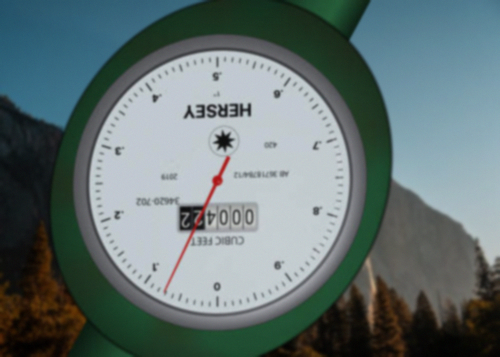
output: value=422.07 unit=ft³
